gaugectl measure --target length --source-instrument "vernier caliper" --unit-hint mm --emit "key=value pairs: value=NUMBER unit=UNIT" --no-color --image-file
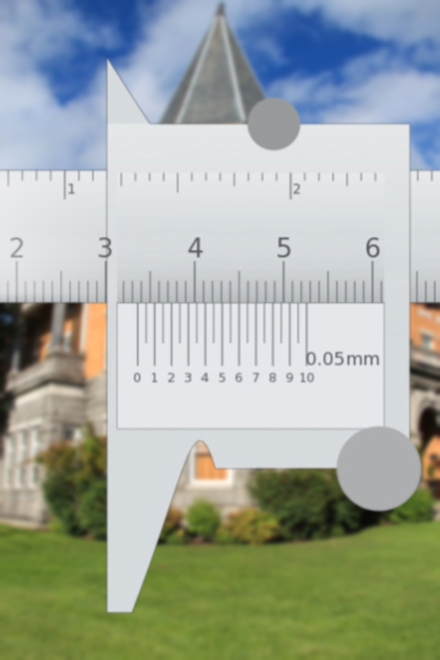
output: value=33.6 unit=mm
